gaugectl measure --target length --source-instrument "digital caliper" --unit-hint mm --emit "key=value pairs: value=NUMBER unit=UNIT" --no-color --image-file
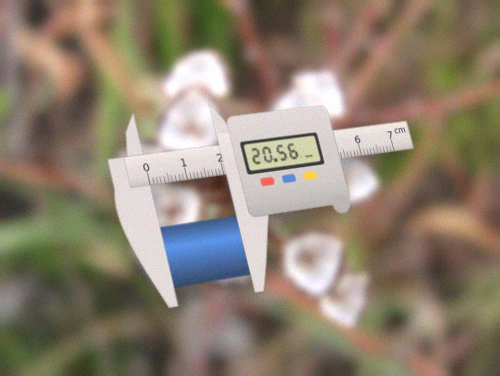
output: value=20.56 unit=mm
